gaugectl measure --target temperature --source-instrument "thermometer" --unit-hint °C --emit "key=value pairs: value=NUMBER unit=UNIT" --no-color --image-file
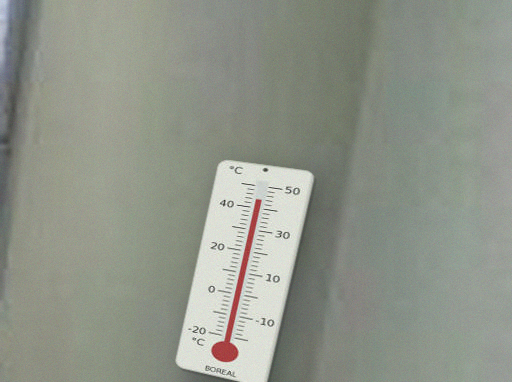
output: value=44 unit=°C
